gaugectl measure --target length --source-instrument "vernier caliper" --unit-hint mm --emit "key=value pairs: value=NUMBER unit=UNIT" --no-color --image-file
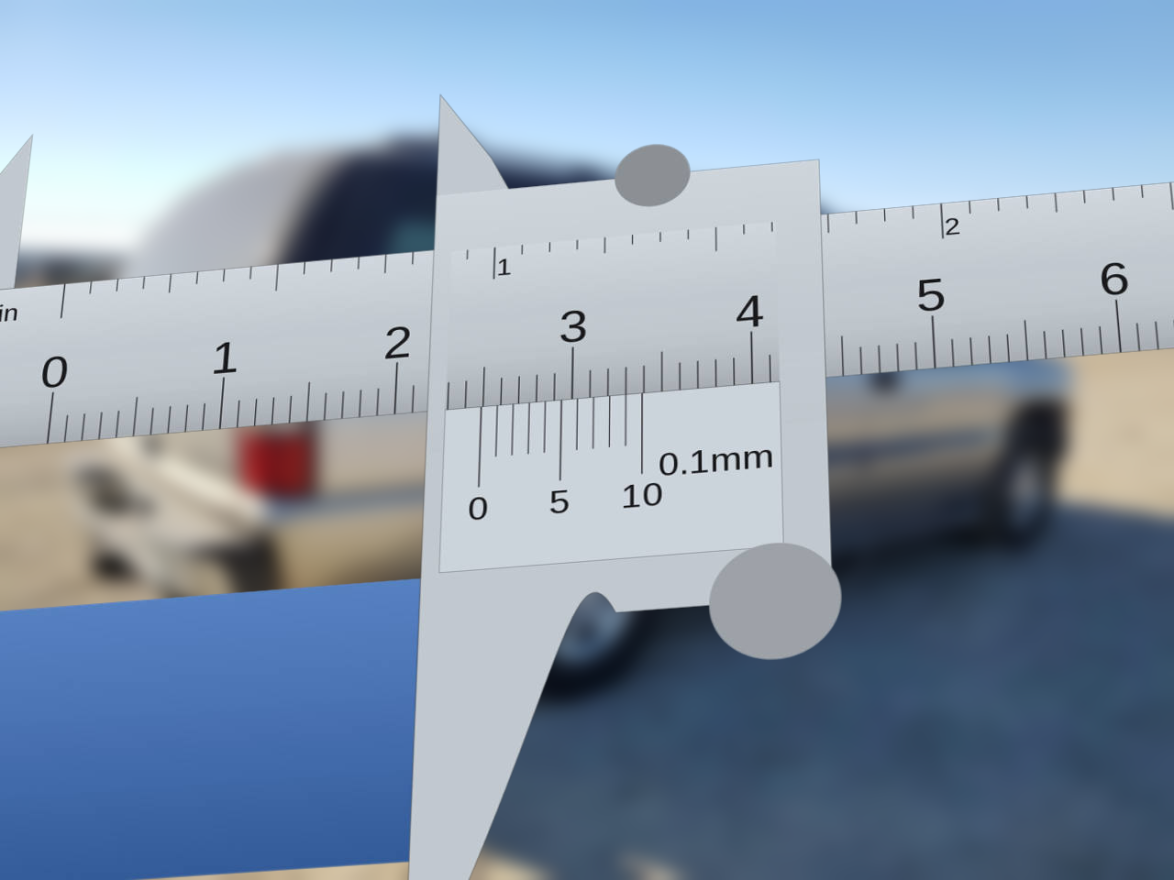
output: value=24.9 unit=mm
